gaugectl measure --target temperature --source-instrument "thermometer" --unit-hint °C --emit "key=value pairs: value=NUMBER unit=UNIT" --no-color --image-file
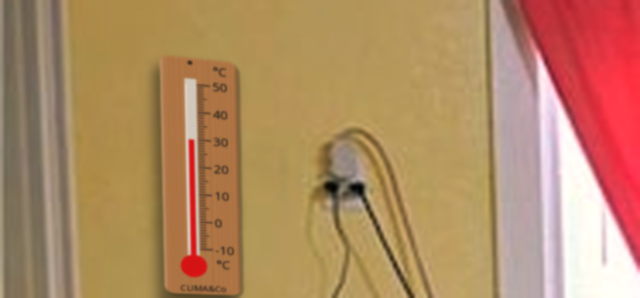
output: value=30 unit=°C
